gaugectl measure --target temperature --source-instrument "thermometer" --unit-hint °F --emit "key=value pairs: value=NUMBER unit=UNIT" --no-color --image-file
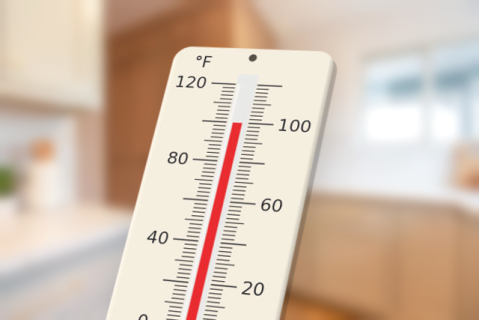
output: value=100 unit=°F
